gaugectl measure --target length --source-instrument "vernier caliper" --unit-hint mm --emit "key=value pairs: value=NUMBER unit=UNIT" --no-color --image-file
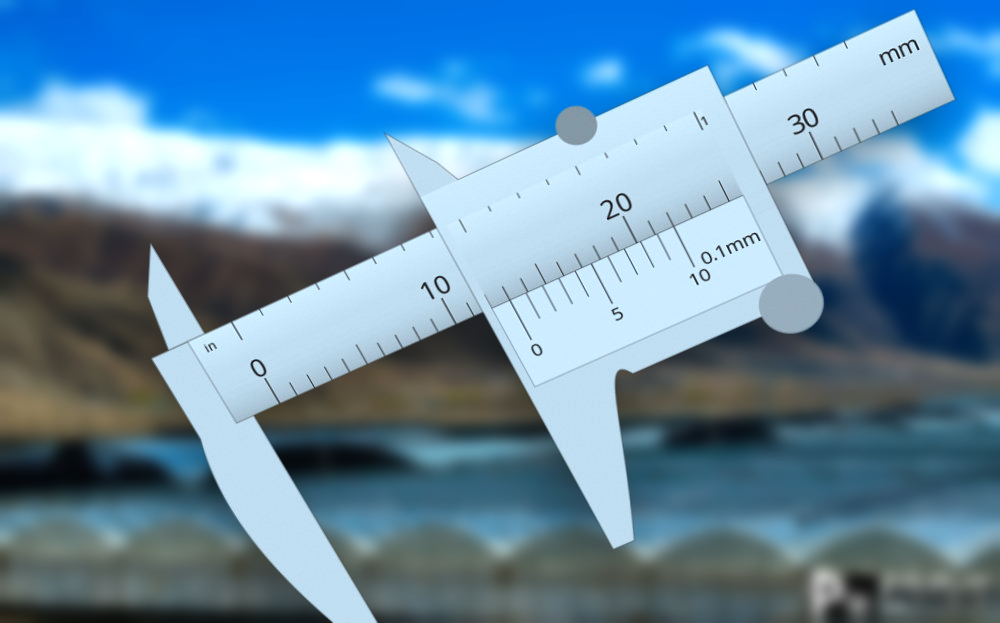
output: value=13.0 unit=mm
